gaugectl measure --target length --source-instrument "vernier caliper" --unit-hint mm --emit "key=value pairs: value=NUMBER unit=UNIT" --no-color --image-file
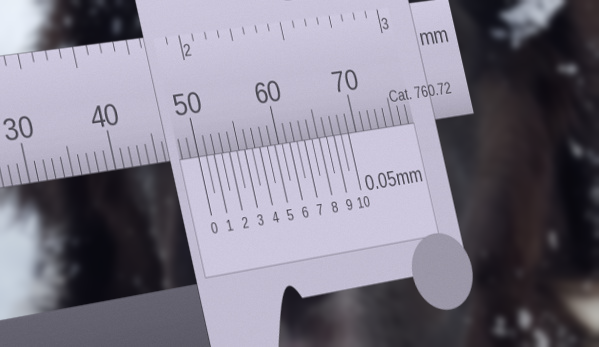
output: value=50.0 unit=mm
